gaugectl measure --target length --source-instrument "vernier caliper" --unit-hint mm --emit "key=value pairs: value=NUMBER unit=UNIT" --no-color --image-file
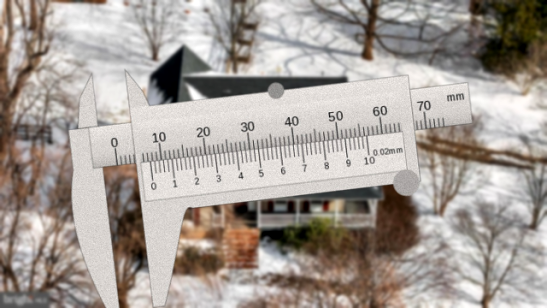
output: value=7.5 unit=mm
